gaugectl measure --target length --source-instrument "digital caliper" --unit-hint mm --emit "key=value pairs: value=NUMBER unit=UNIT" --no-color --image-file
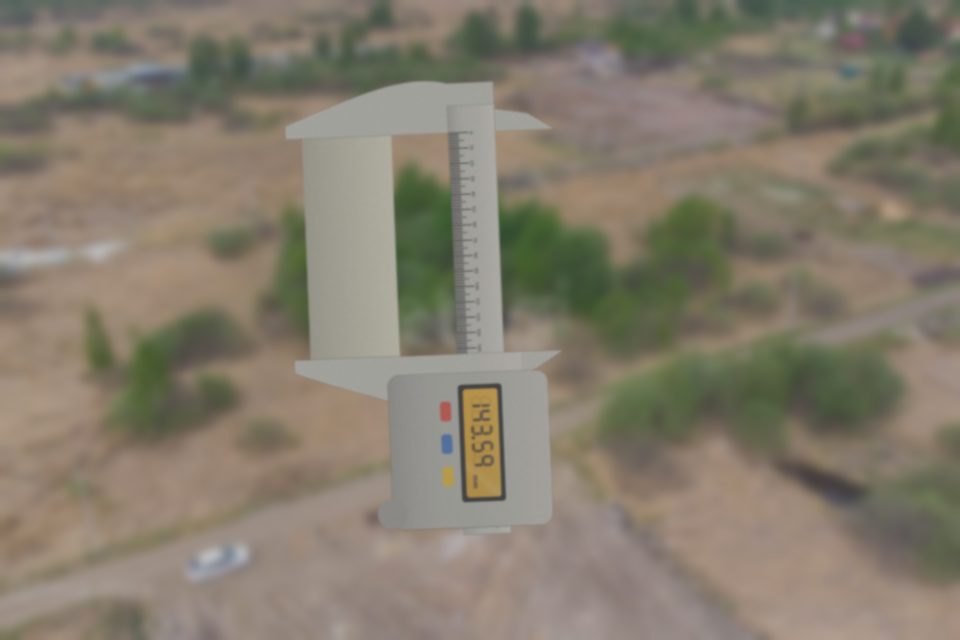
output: value=143.59 unit=mm
